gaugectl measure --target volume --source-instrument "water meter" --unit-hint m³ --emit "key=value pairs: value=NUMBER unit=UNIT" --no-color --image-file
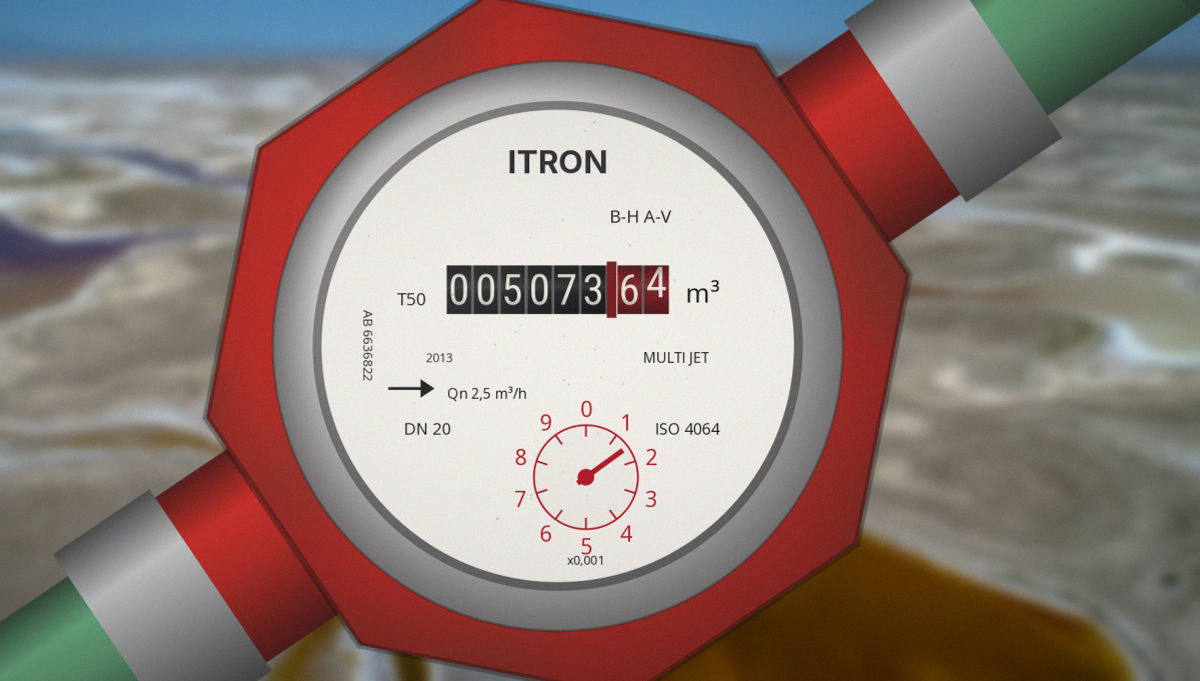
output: value=5073.641 unit=m³
